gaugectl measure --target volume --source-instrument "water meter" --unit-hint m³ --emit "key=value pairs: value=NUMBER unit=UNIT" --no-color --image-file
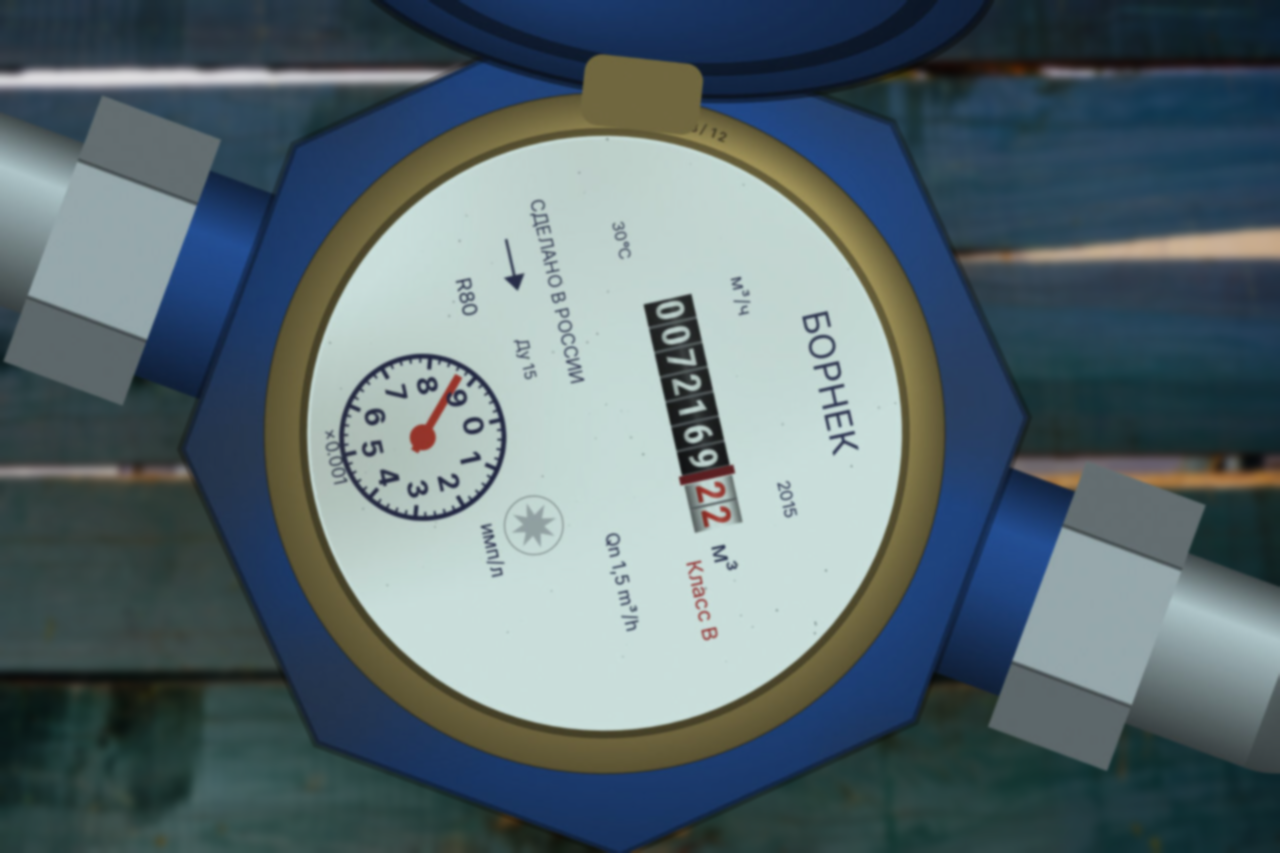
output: value=72169.228 unit=m³
